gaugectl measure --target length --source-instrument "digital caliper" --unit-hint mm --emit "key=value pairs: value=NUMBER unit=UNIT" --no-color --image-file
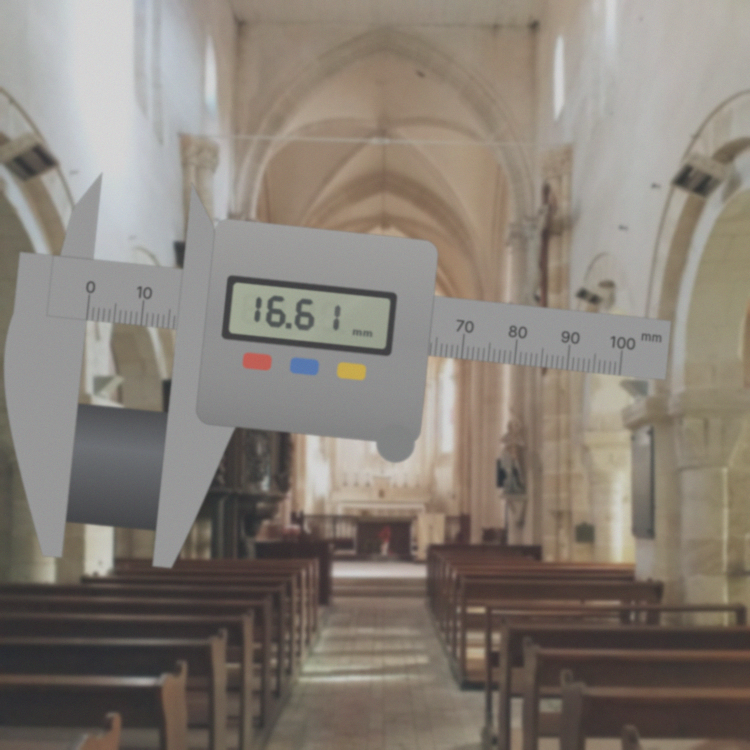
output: value=16.61 unit=mm
